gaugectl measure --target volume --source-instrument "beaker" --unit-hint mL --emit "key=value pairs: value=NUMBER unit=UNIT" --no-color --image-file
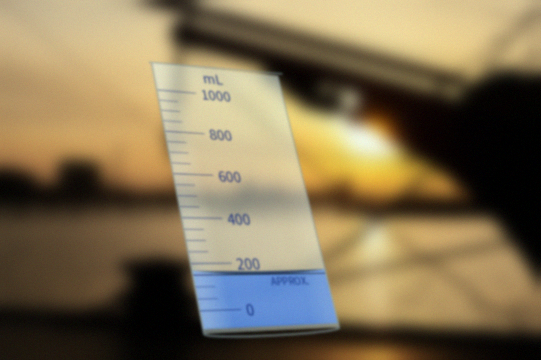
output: value=150 unit=mL
